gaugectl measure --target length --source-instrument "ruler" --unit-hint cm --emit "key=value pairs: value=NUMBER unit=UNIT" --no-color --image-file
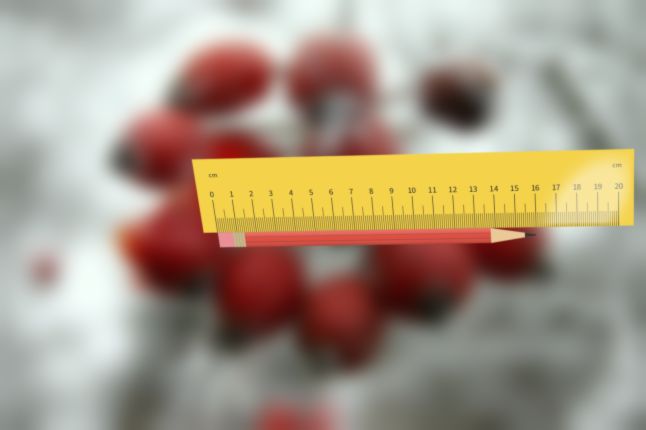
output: value=16 unit=cm
